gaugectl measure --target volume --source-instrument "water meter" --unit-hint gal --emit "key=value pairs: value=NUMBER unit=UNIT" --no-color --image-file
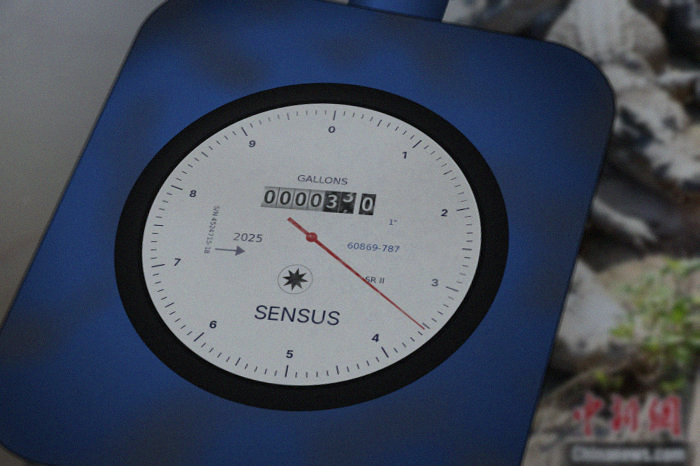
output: value=333.5 unit=gal
